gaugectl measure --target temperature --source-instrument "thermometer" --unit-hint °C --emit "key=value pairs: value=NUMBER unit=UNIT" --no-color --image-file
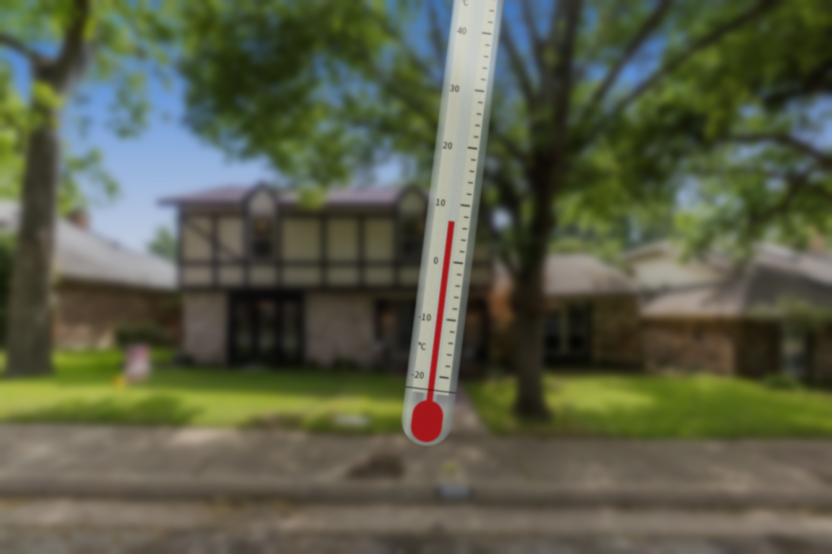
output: value=7 unit=°C
